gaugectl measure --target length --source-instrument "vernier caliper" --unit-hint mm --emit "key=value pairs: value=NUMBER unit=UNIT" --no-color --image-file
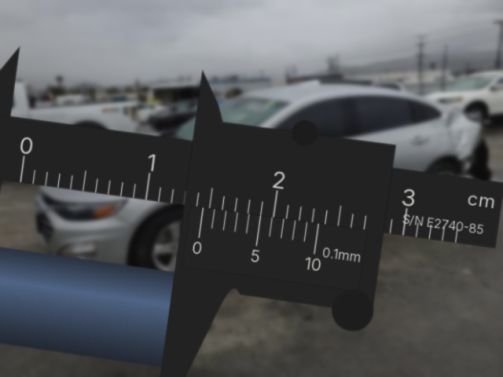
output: value=14.5 unit=mm
